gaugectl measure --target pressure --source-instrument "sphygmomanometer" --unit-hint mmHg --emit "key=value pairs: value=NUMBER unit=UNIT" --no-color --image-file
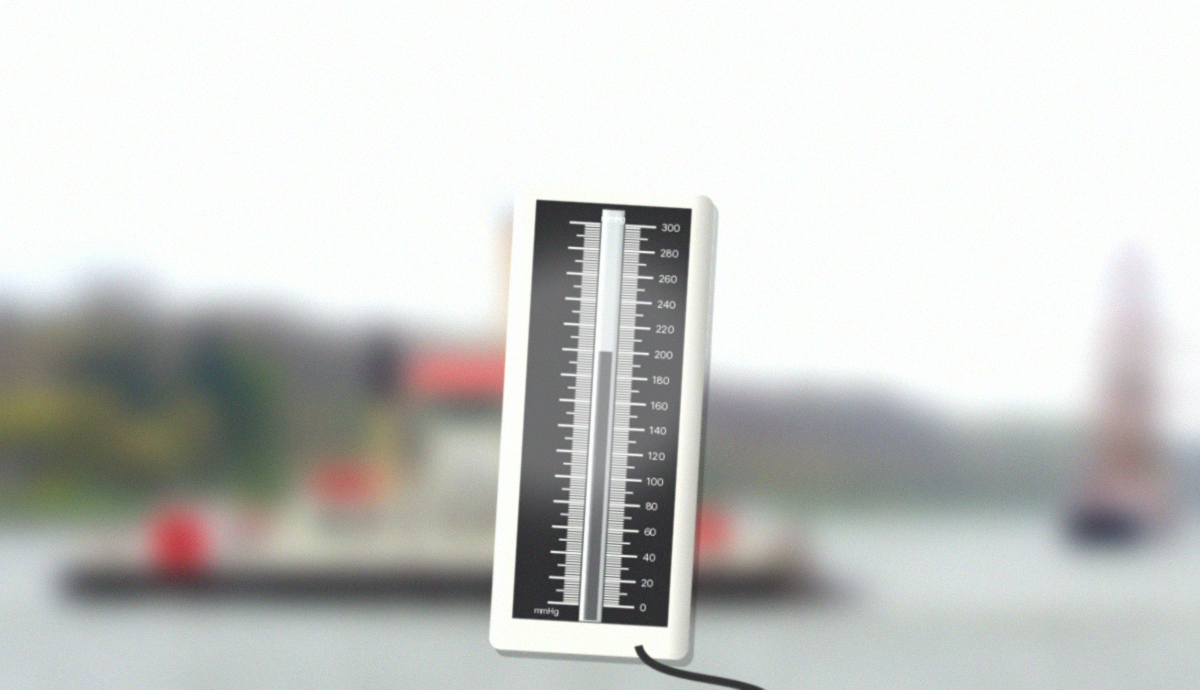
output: value=200 unit=mmHg
